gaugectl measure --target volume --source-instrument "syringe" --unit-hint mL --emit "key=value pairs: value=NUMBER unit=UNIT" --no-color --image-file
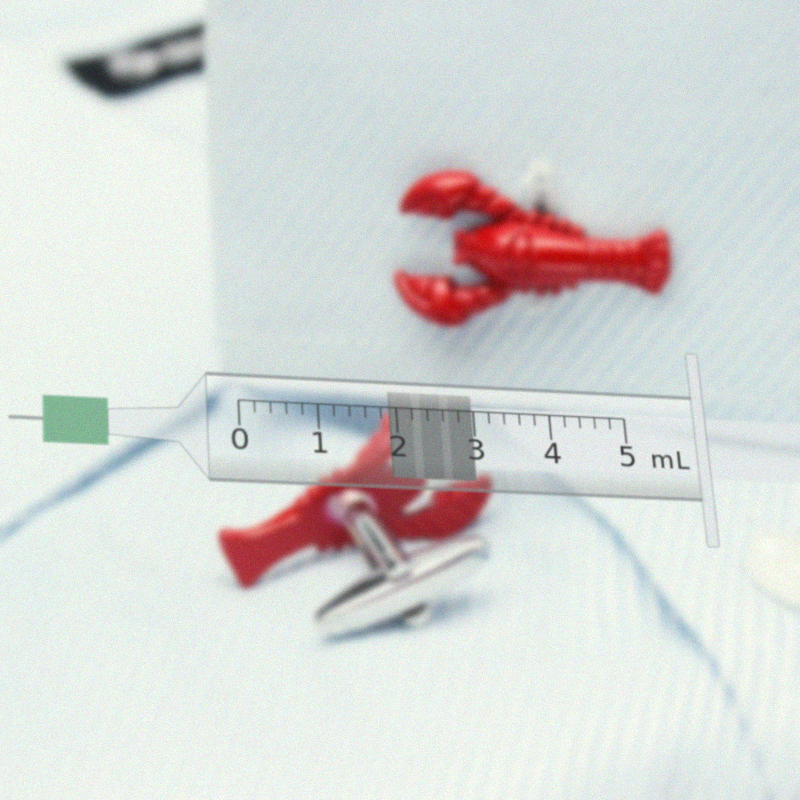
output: value=1.9 unit=mL
